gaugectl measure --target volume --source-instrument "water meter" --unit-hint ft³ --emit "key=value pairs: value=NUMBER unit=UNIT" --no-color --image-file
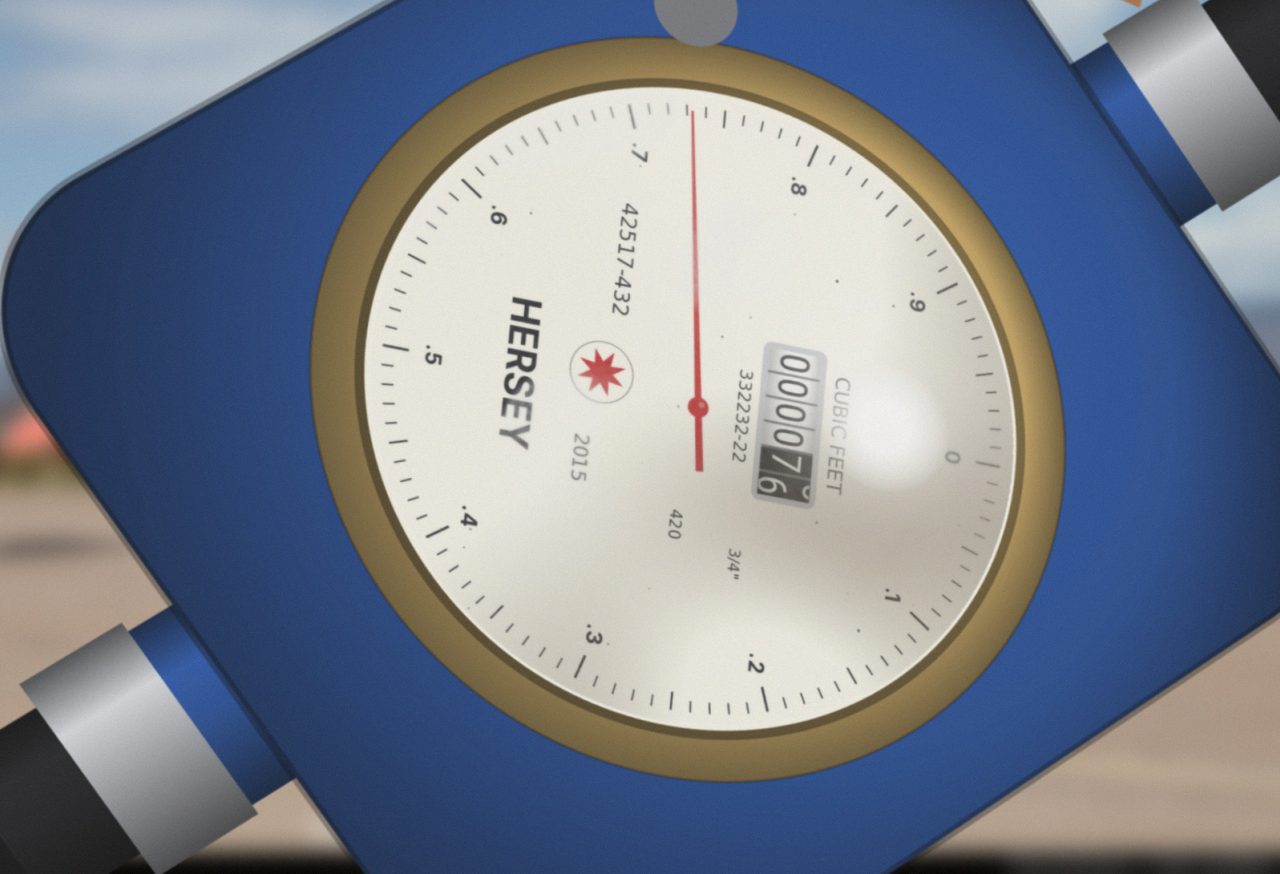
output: value=75.73 unit=ft³
